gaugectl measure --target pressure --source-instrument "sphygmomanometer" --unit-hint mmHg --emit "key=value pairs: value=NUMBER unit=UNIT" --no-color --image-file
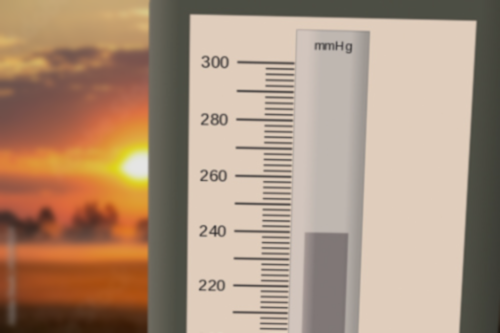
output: value=240 unit=mmHg
